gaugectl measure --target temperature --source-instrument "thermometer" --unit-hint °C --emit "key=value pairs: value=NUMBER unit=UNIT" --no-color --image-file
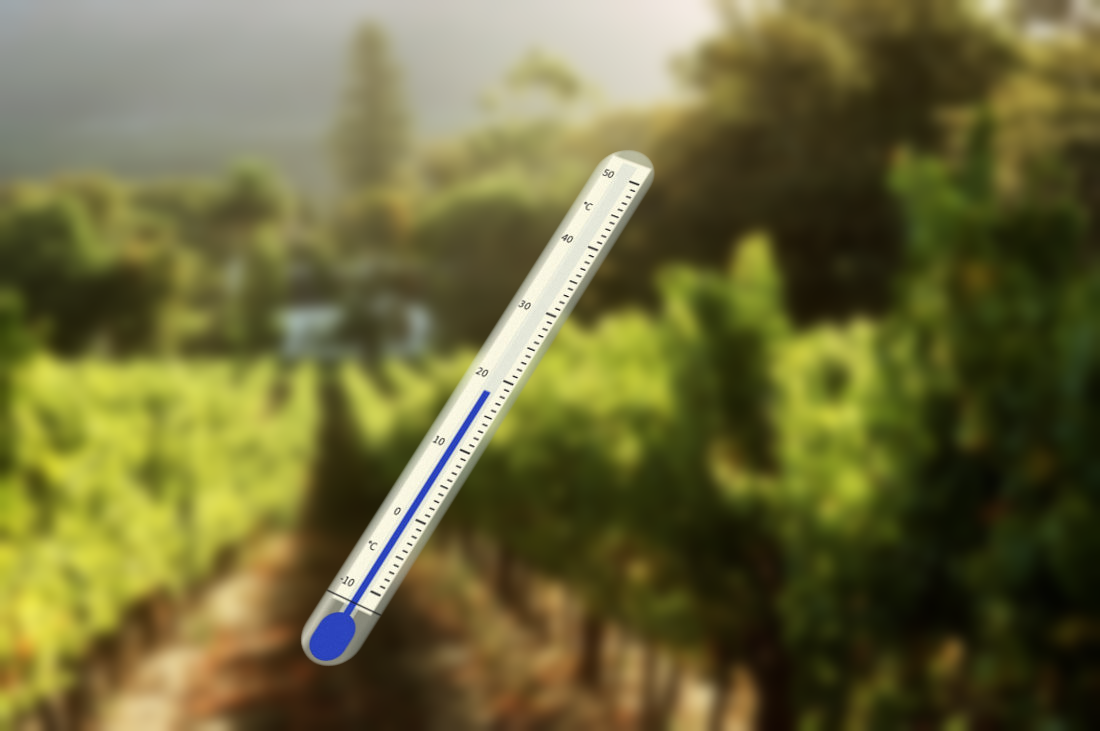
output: value=18 unit=°C
